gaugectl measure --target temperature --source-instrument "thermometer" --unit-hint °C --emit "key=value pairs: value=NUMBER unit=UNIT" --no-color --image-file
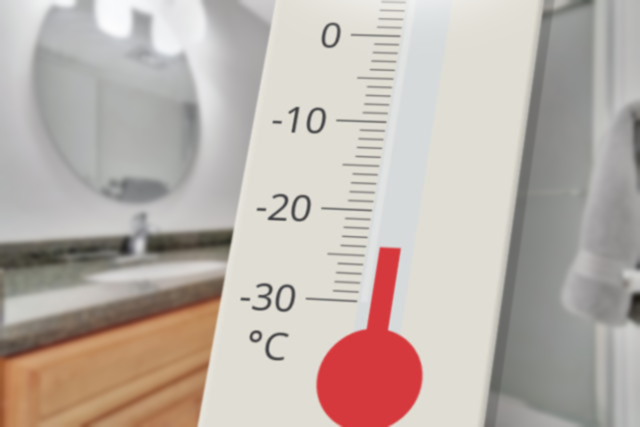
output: value=-24 unit=°C
